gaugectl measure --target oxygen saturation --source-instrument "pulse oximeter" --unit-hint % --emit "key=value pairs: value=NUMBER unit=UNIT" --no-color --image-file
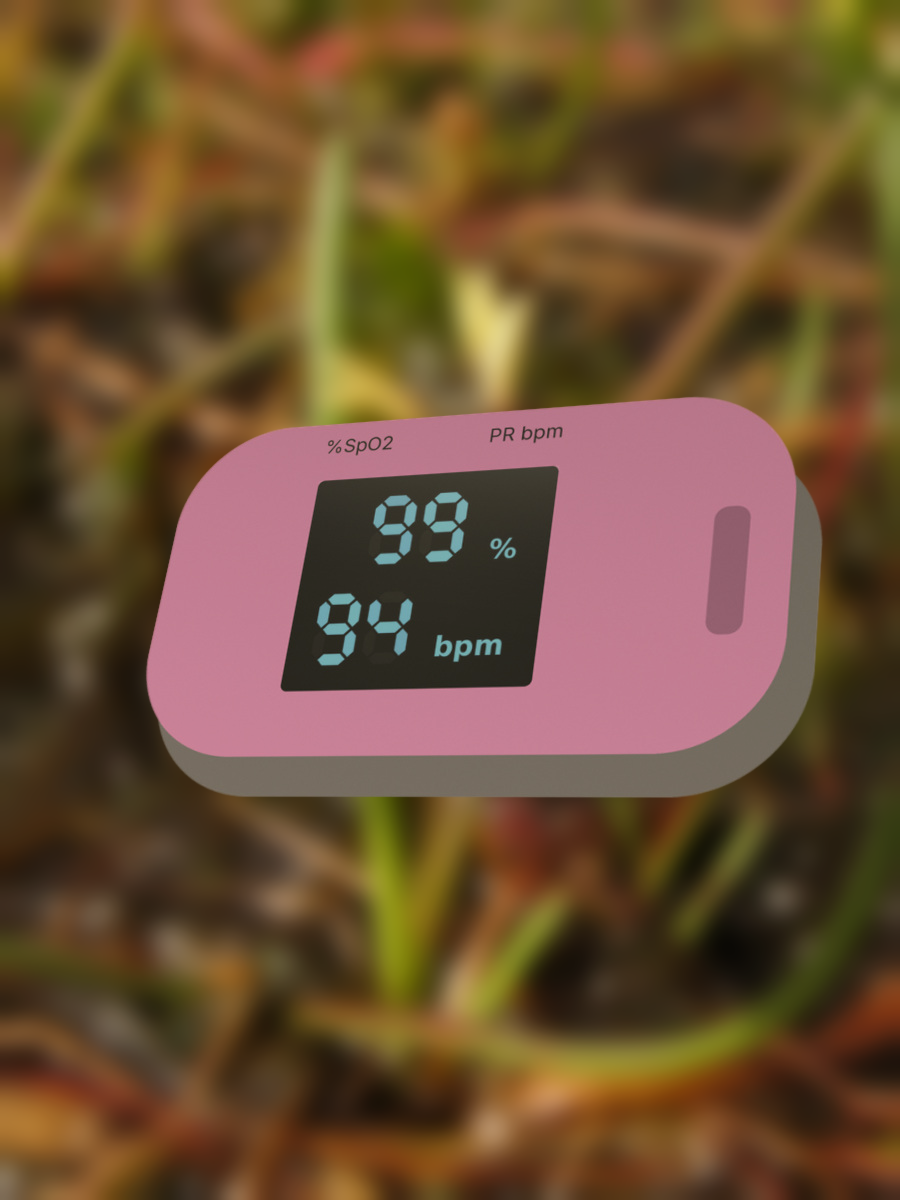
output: value=99 unit=%
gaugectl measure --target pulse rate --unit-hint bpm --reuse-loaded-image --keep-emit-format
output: value=94 unit=bpm
